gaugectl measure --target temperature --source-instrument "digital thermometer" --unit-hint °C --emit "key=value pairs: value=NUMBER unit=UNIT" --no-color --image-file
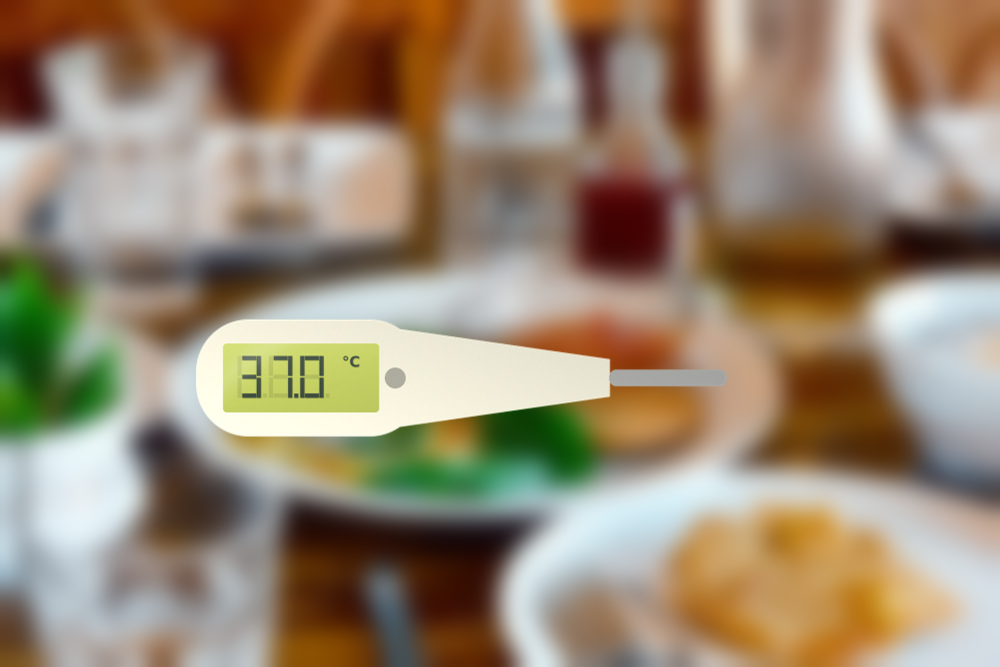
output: value=37.0 unit=°C
